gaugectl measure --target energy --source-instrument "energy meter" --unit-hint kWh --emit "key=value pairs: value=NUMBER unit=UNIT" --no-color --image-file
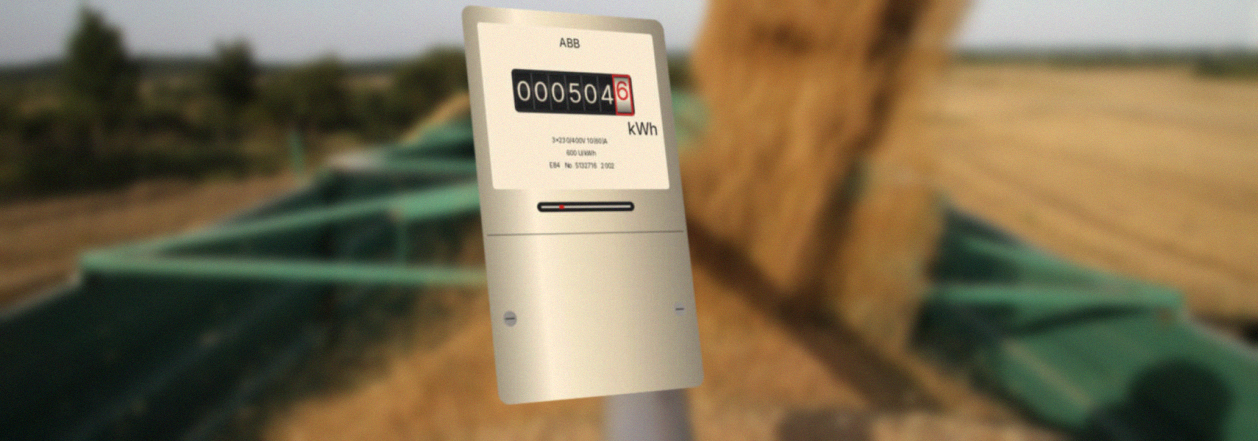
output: value=504.6 unit=kWh
